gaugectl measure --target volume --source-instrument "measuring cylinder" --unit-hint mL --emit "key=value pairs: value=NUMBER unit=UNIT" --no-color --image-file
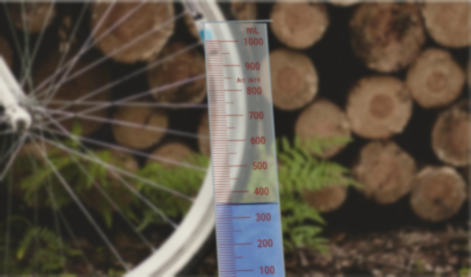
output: value=350 unit=mL
